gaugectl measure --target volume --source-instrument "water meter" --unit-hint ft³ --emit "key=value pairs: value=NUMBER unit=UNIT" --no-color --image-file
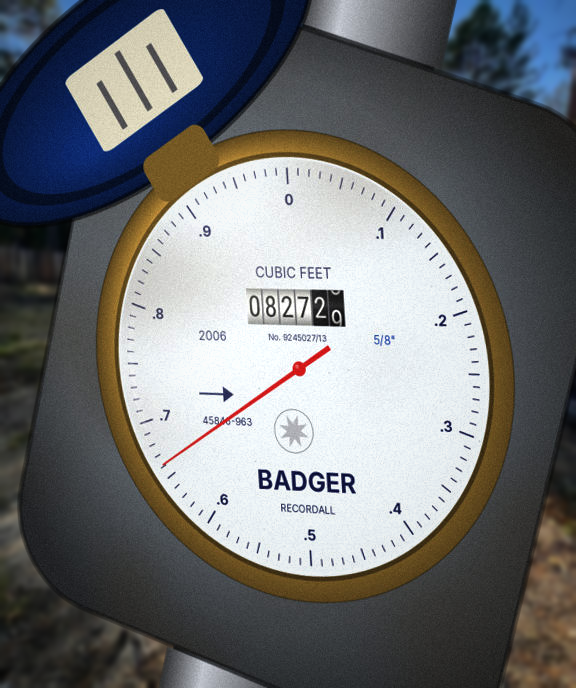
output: value=82728.66 unit=ft³
